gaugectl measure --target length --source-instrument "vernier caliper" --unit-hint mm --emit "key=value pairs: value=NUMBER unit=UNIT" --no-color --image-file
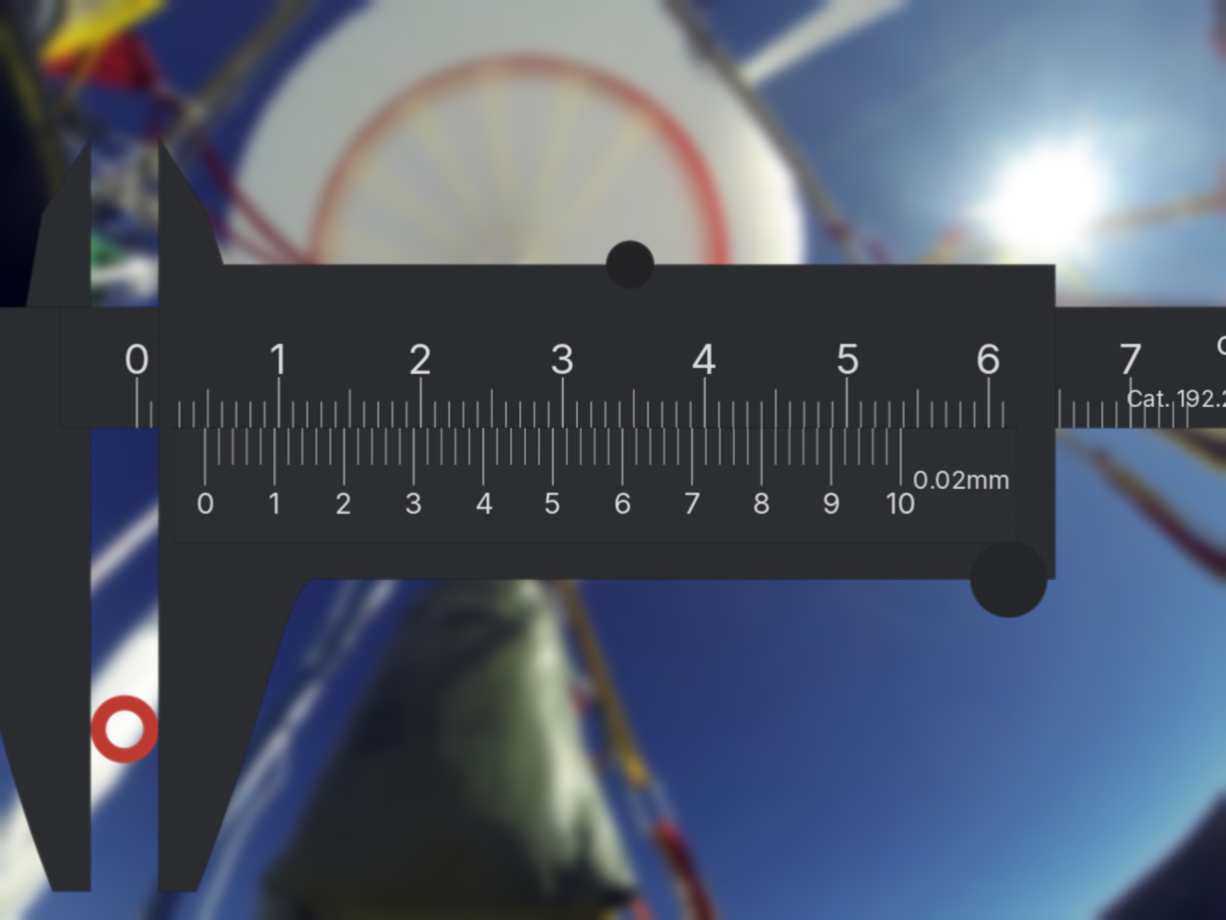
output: value=4.8 unit=mm
